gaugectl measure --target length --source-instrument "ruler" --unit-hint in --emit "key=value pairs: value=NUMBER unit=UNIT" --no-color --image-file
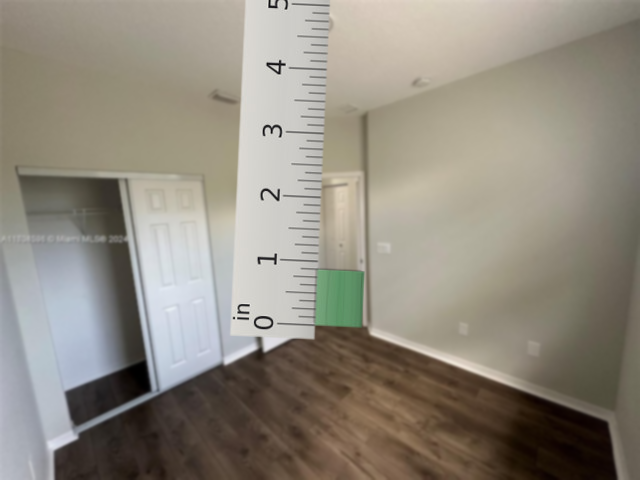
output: value=0.875 unit=in
